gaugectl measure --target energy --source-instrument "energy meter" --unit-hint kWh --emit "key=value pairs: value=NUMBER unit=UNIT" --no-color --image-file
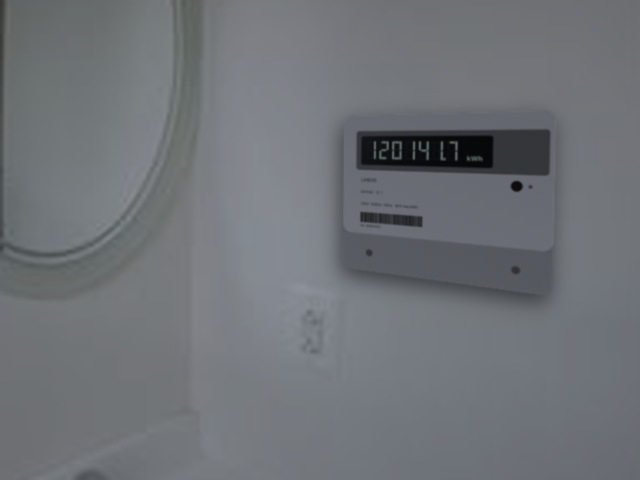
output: value=120141.7 unit=kWh
